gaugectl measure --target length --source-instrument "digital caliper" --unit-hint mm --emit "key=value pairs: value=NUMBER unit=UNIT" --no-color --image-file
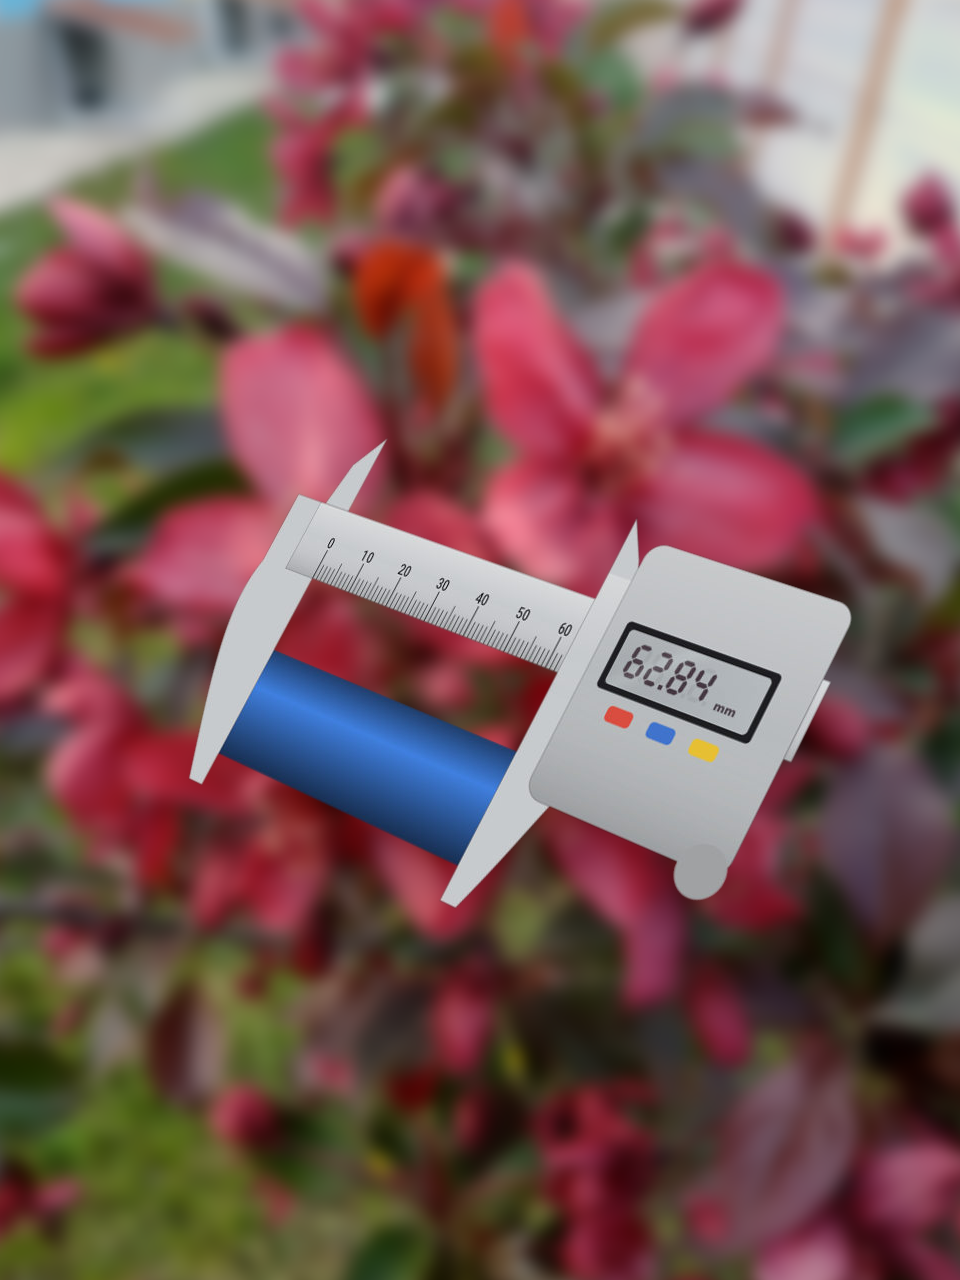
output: value=62.84 unit=mm
